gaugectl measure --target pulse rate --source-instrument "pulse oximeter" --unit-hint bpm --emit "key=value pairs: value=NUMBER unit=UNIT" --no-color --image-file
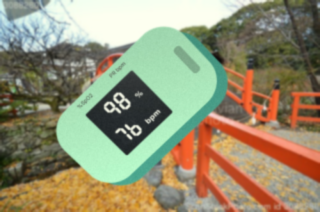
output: value=76 unit=bpm
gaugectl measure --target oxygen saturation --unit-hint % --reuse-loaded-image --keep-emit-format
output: value=98 unit=%
